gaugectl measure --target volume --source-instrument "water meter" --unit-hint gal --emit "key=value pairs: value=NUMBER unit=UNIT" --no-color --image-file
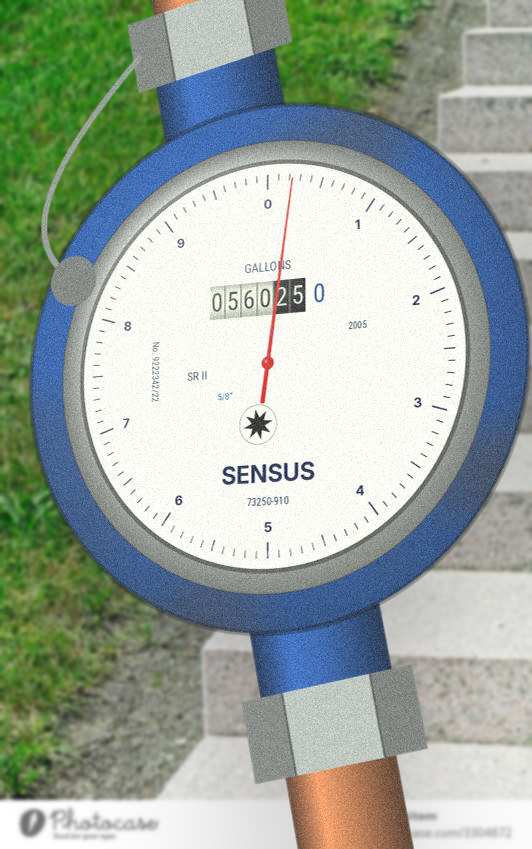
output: value=560250.2 unit=gal
